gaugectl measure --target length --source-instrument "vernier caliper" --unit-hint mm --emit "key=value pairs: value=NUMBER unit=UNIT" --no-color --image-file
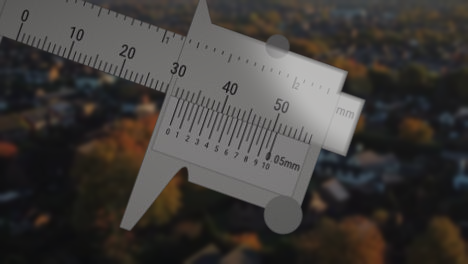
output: value=31.8 unit=mm
